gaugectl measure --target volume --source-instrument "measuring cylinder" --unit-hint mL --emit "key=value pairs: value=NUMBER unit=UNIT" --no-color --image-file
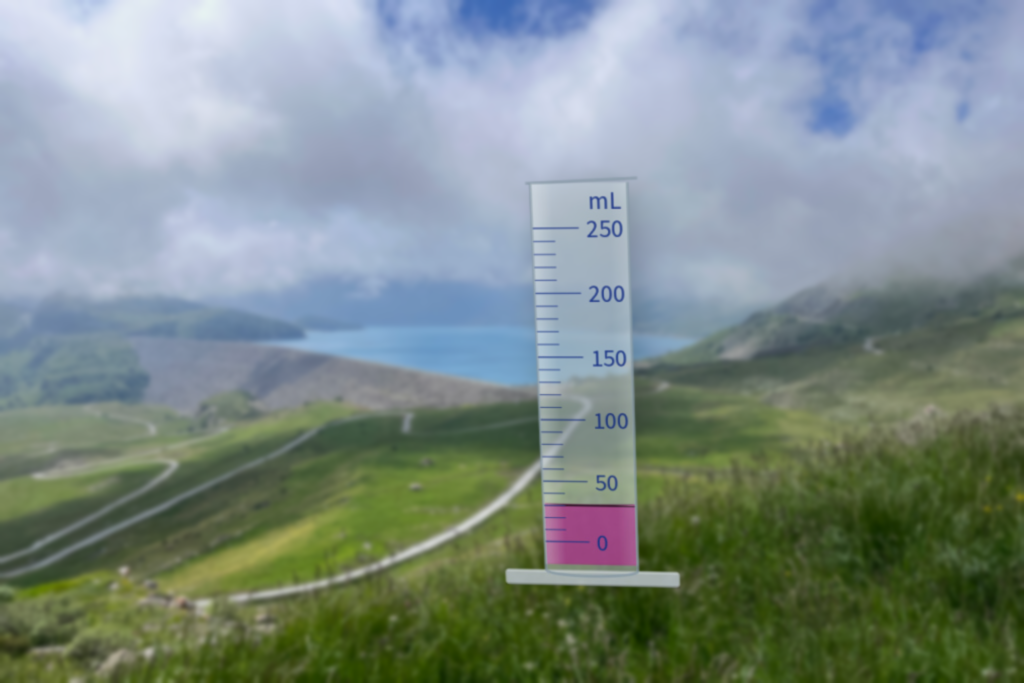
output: value=30 unit=mL
